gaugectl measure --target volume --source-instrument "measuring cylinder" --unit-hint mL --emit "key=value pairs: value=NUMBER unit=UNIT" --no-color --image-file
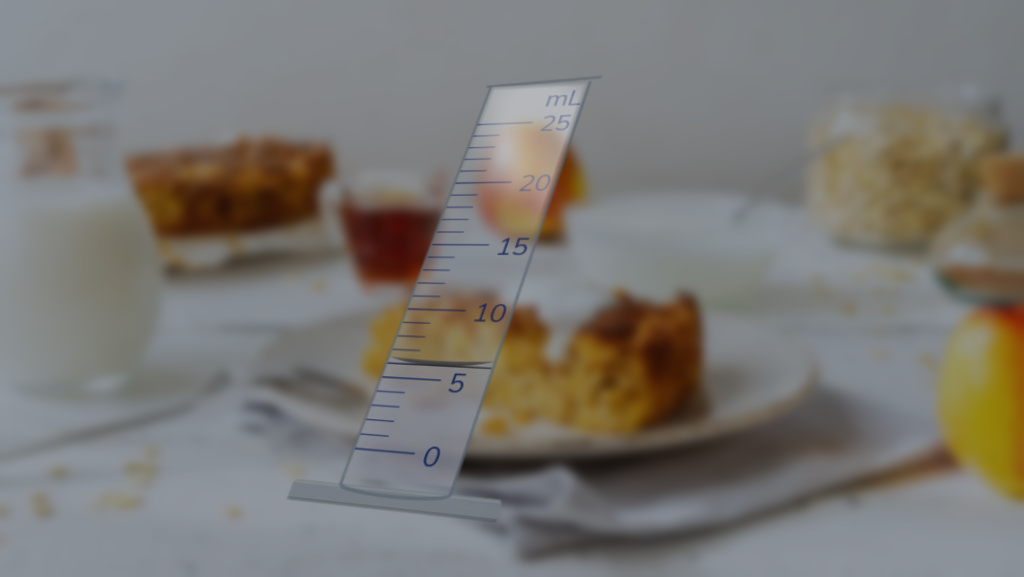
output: value=6 unit=mL
